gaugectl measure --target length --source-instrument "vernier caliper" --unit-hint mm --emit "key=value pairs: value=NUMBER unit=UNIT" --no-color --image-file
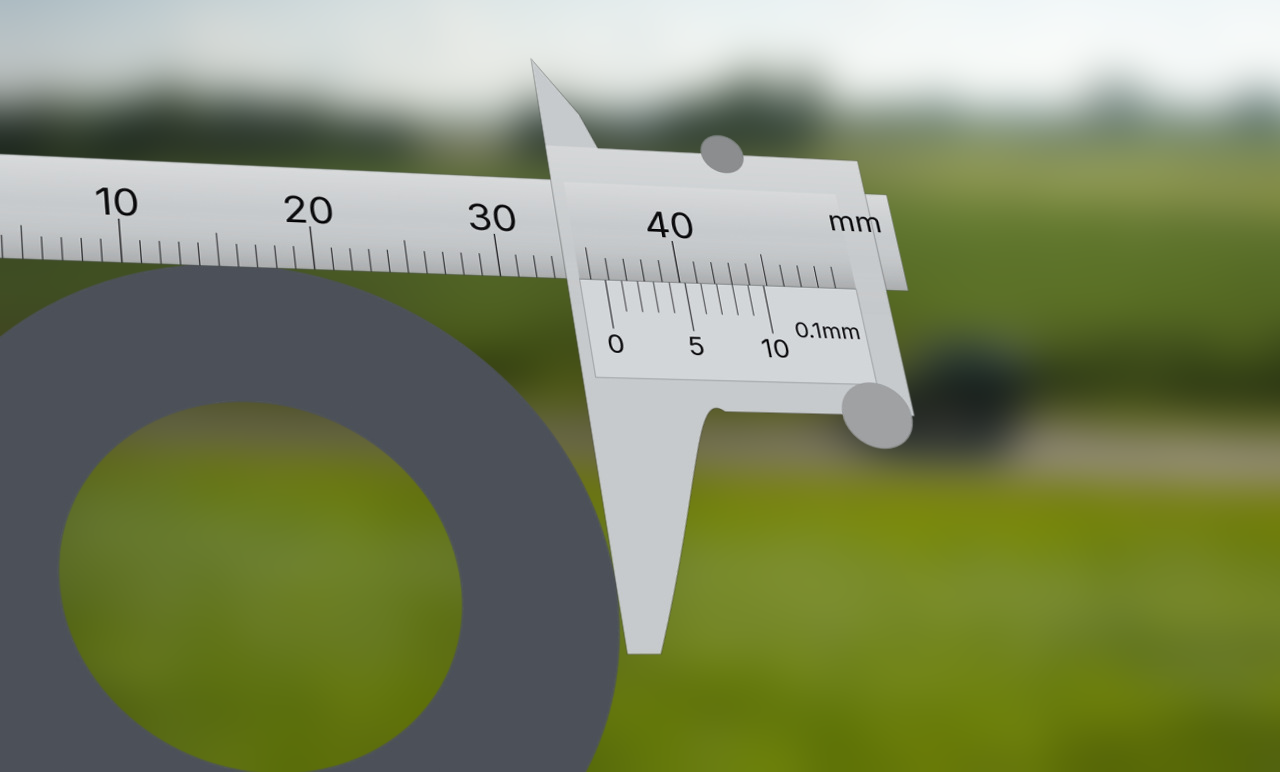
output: value=35.8 unit=mm
